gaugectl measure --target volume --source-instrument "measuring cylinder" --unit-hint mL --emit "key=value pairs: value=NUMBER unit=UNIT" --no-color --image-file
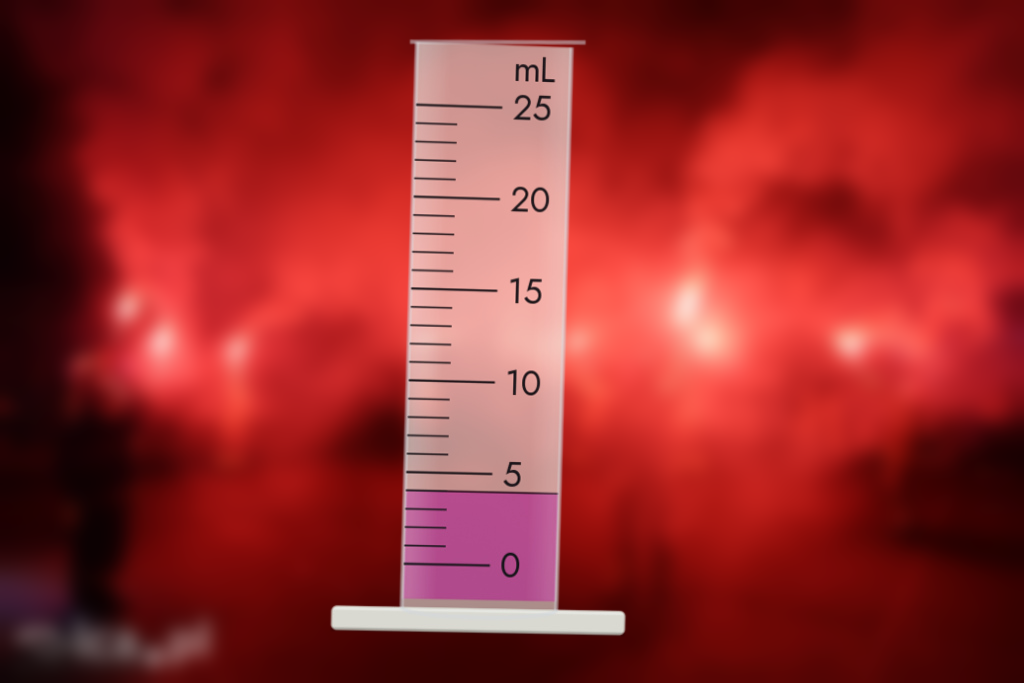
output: value=4 unit=mL
